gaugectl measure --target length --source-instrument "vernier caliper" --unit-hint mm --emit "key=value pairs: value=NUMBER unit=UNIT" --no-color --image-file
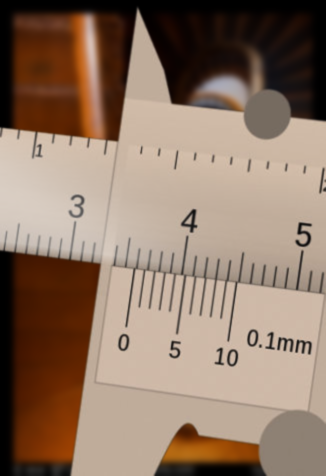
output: value=35.8 unit=mm
